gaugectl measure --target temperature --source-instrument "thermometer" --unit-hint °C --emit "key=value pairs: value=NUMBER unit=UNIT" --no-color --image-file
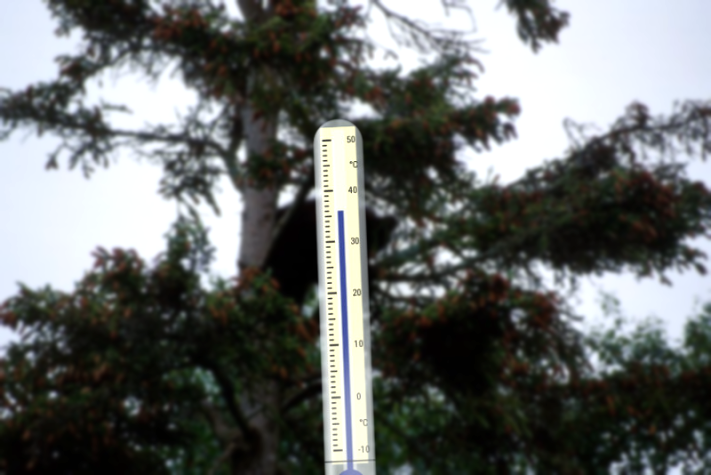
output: value=36 unit=°C
